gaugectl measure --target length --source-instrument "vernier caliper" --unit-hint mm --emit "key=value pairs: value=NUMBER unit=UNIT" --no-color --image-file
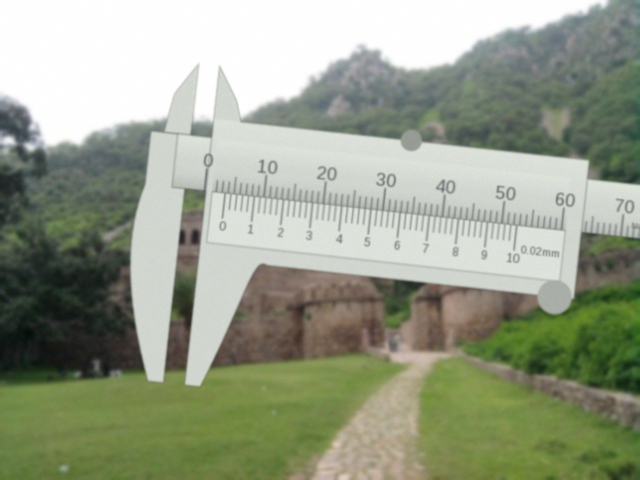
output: value=3.5 unit=mm
